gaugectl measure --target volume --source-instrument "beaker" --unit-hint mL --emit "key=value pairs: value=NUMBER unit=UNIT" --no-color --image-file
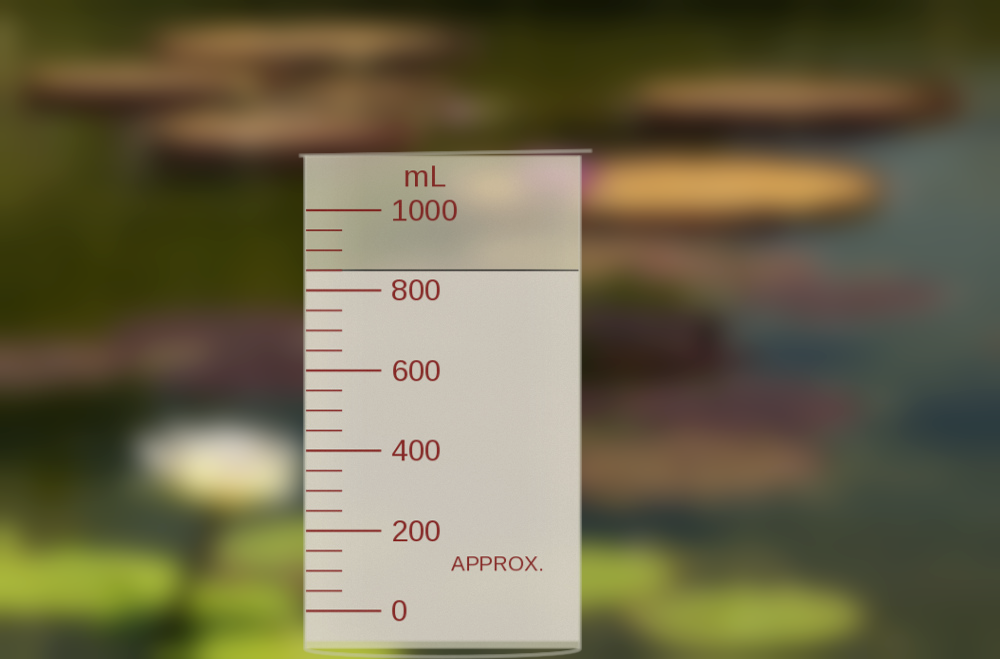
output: value=850 unit=mL
